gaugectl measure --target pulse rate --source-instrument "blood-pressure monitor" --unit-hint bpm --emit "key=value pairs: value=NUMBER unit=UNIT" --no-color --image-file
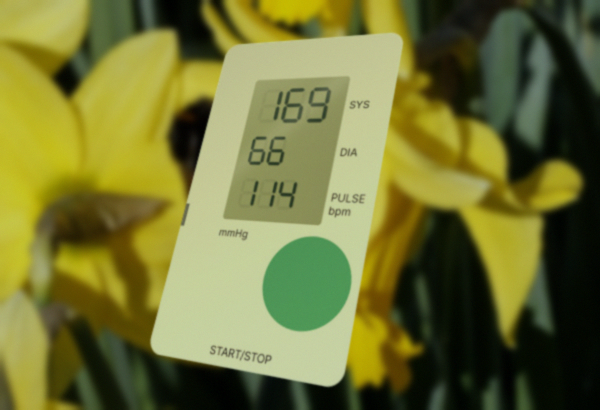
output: value=114 unit=bpm
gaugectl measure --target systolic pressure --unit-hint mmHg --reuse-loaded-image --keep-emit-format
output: value=169 unit=mmHg
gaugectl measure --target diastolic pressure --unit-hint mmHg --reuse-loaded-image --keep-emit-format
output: value=66 unit=mmHg
